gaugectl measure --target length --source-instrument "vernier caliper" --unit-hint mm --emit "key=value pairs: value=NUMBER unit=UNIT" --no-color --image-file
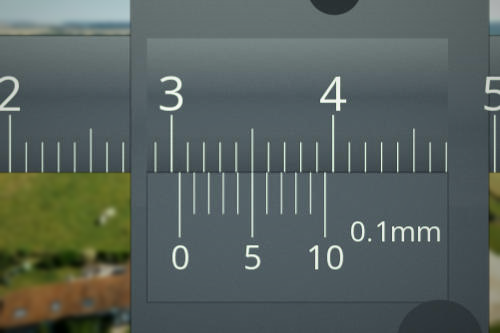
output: value=30.5 unit=mm
